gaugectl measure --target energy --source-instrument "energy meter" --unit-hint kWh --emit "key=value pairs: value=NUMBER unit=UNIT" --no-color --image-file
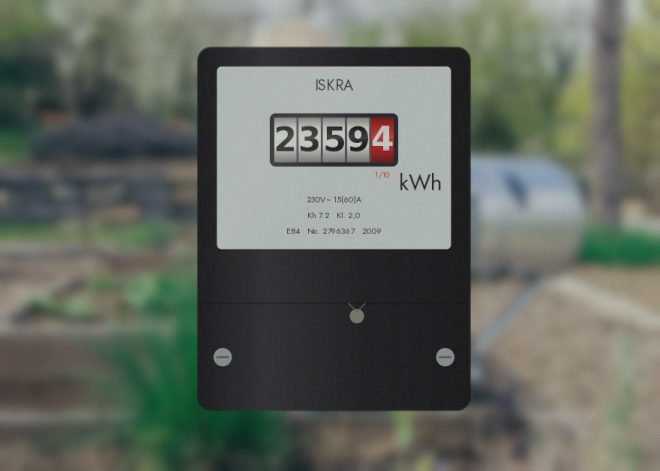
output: value=2359.4 unit=kWh
